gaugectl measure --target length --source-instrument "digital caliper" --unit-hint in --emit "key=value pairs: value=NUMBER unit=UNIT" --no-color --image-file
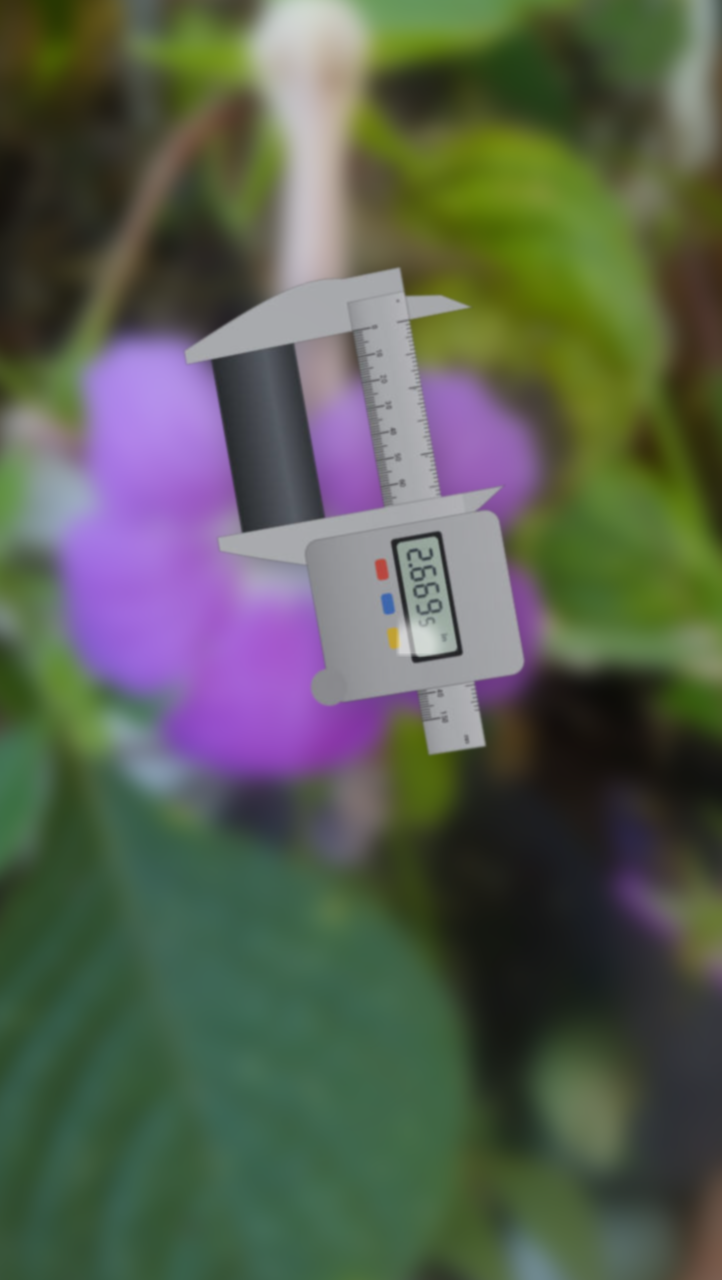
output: value=2.6695 unit=in
